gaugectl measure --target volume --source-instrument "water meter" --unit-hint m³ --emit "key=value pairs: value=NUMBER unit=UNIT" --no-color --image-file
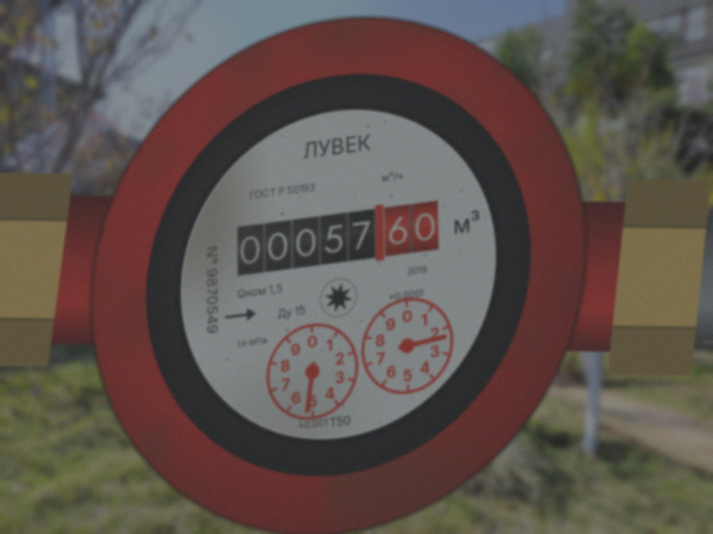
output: value=57.6052 unit=m³
